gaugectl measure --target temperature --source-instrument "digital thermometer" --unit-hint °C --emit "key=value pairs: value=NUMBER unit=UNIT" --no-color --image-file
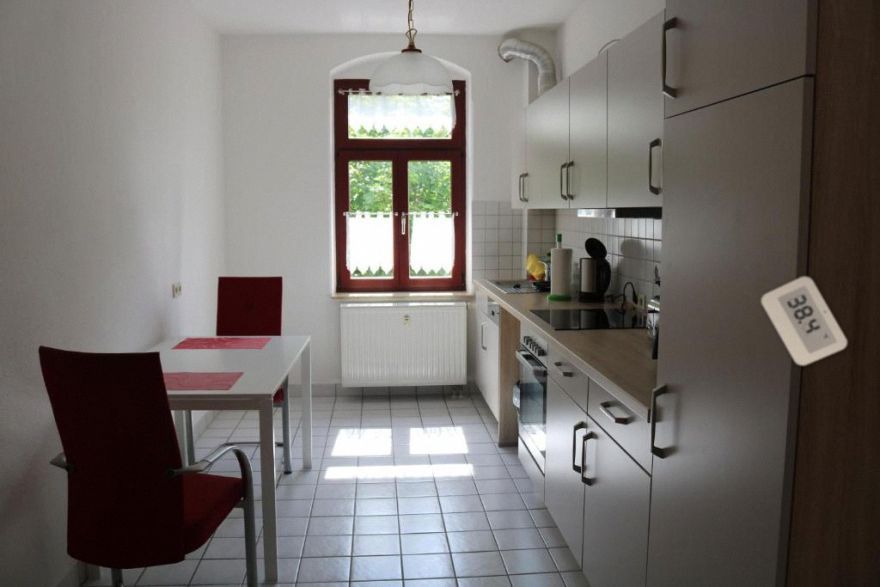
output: value=38.4 unit=°C
